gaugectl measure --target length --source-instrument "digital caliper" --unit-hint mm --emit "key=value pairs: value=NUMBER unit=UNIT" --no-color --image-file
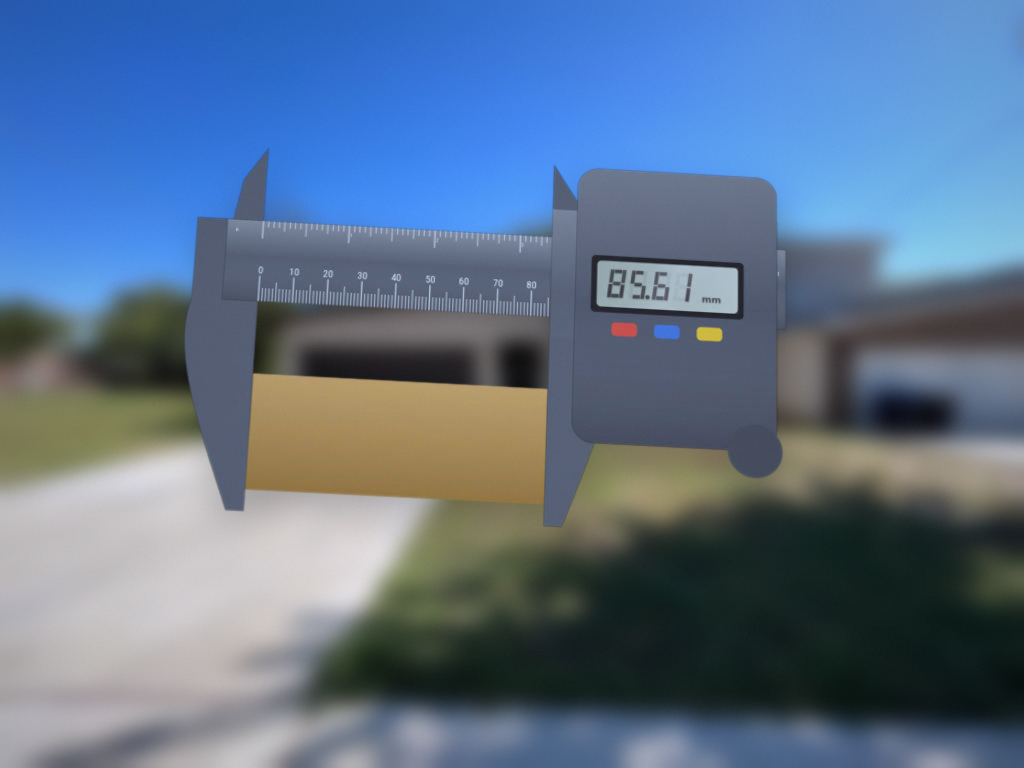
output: value=85.61 unit=mm
